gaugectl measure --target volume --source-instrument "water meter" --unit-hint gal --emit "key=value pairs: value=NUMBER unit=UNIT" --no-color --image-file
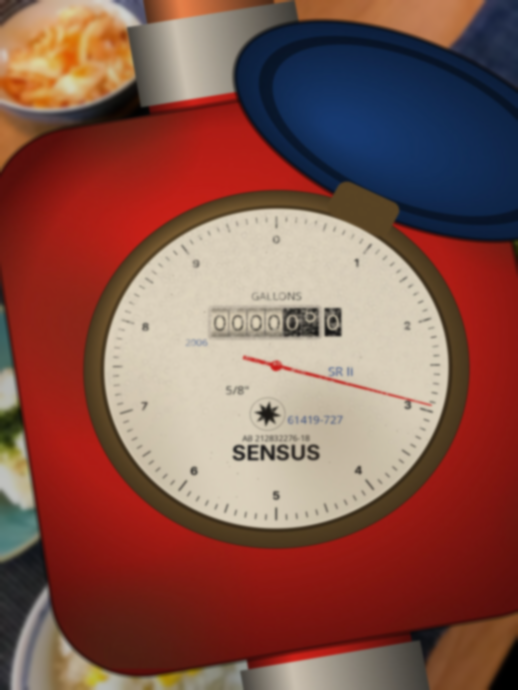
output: value=52.9 unit=gal
